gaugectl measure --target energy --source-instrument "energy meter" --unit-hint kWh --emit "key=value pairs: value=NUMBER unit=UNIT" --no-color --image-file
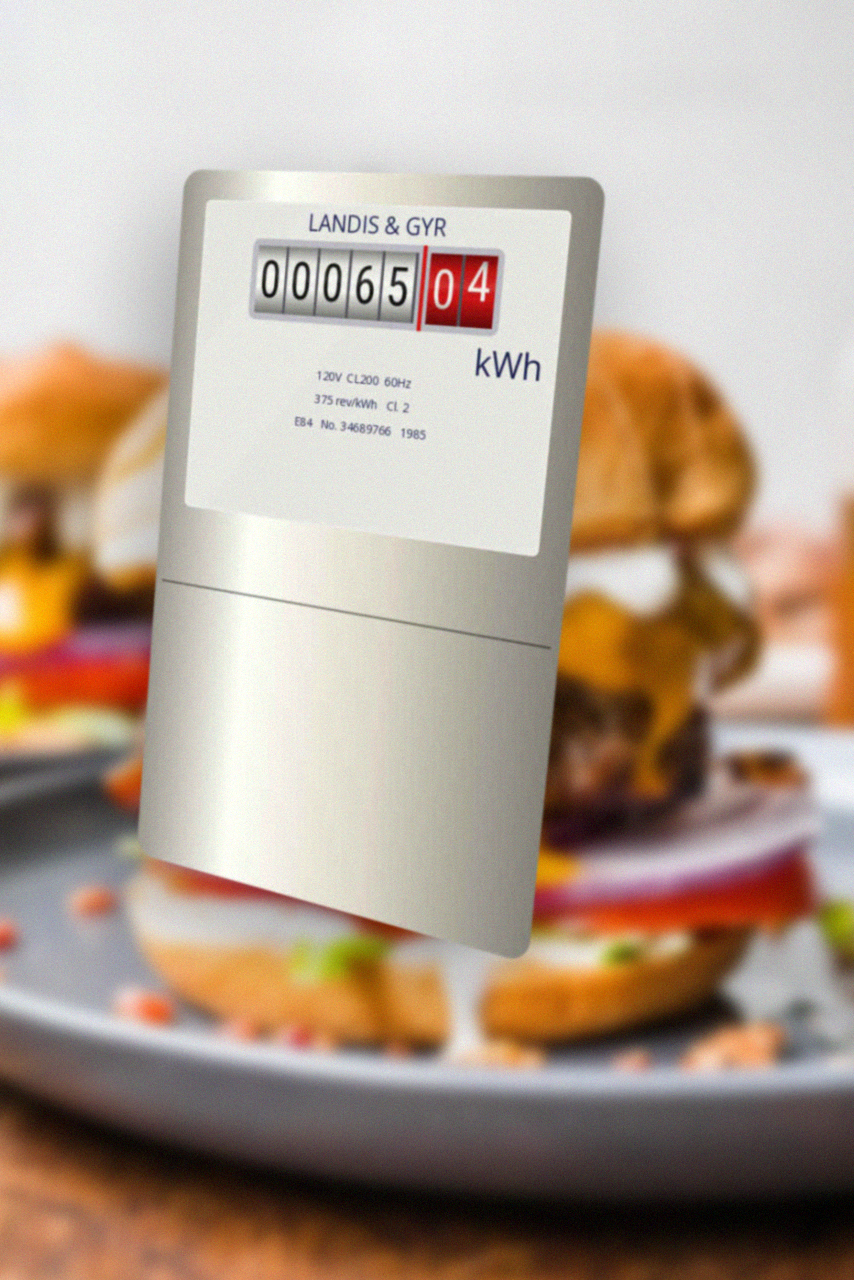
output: value=65.04 unit=kWh
